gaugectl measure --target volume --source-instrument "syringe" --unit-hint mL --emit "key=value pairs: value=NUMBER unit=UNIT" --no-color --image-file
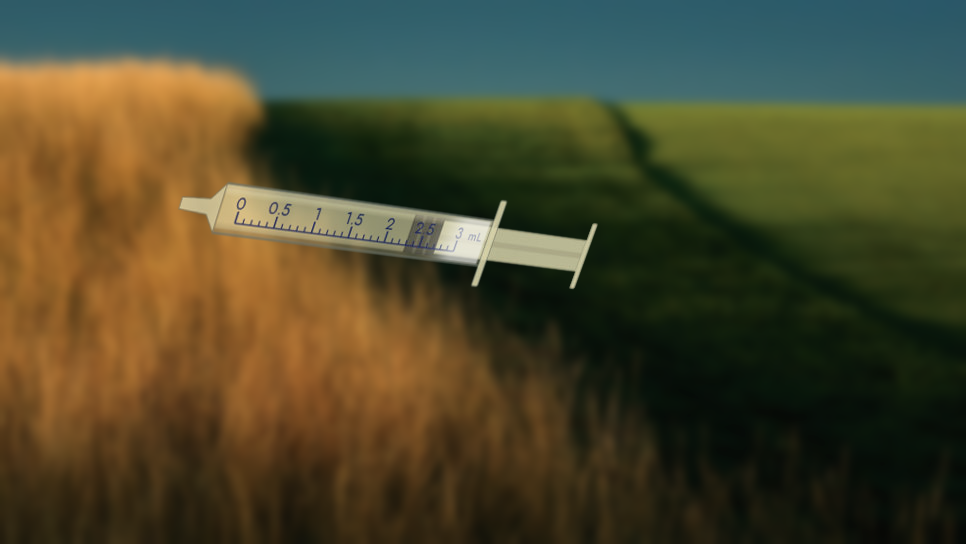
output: value=2.3 unit=mL
